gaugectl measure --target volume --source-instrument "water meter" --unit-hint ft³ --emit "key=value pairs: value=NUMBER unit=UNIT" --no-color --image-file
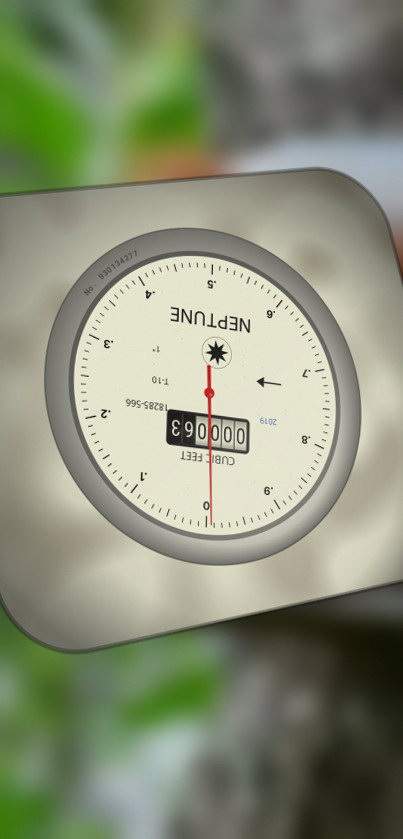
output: value=62.99 unit=ft³
